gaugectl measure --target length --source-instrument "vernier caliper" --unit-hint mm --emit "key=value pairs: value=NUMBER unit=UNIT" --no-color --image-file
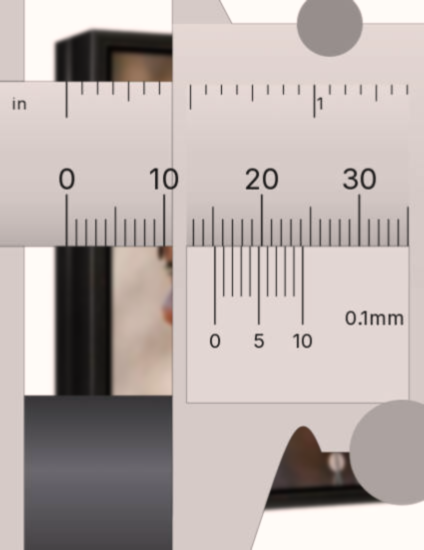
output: value=15.2 unit=mm
